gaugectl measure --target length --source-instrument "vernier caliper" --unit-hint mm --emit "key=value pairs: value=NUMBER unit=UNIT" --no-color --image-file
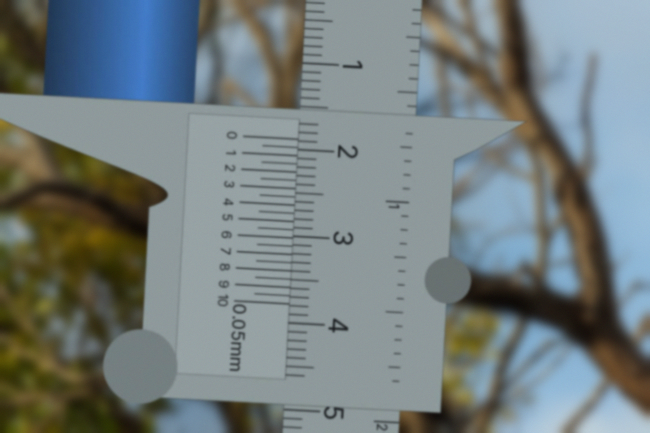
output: value=18.8 unit=mm
